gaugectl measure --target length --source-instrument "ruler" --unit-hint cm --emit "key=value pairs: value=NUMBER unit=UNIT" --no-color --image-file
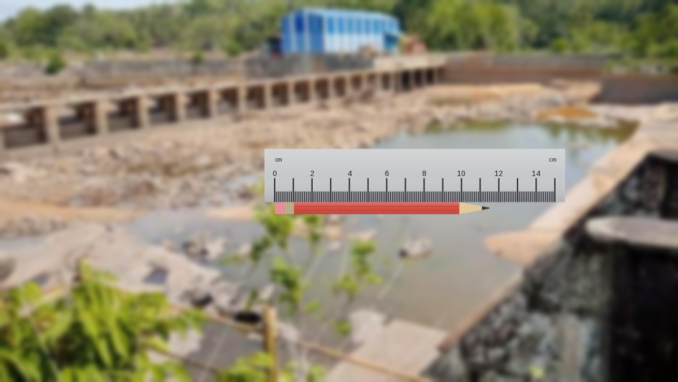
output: value=11.5 unit=cm
